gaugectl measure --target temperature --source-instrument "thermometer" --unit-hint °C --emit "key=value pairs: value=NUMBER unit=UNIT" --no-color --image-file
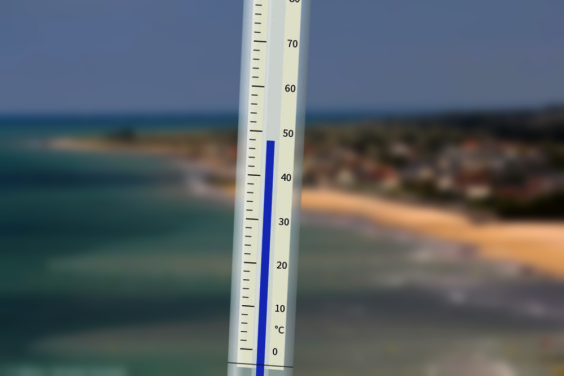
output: value=48 unit=°C
